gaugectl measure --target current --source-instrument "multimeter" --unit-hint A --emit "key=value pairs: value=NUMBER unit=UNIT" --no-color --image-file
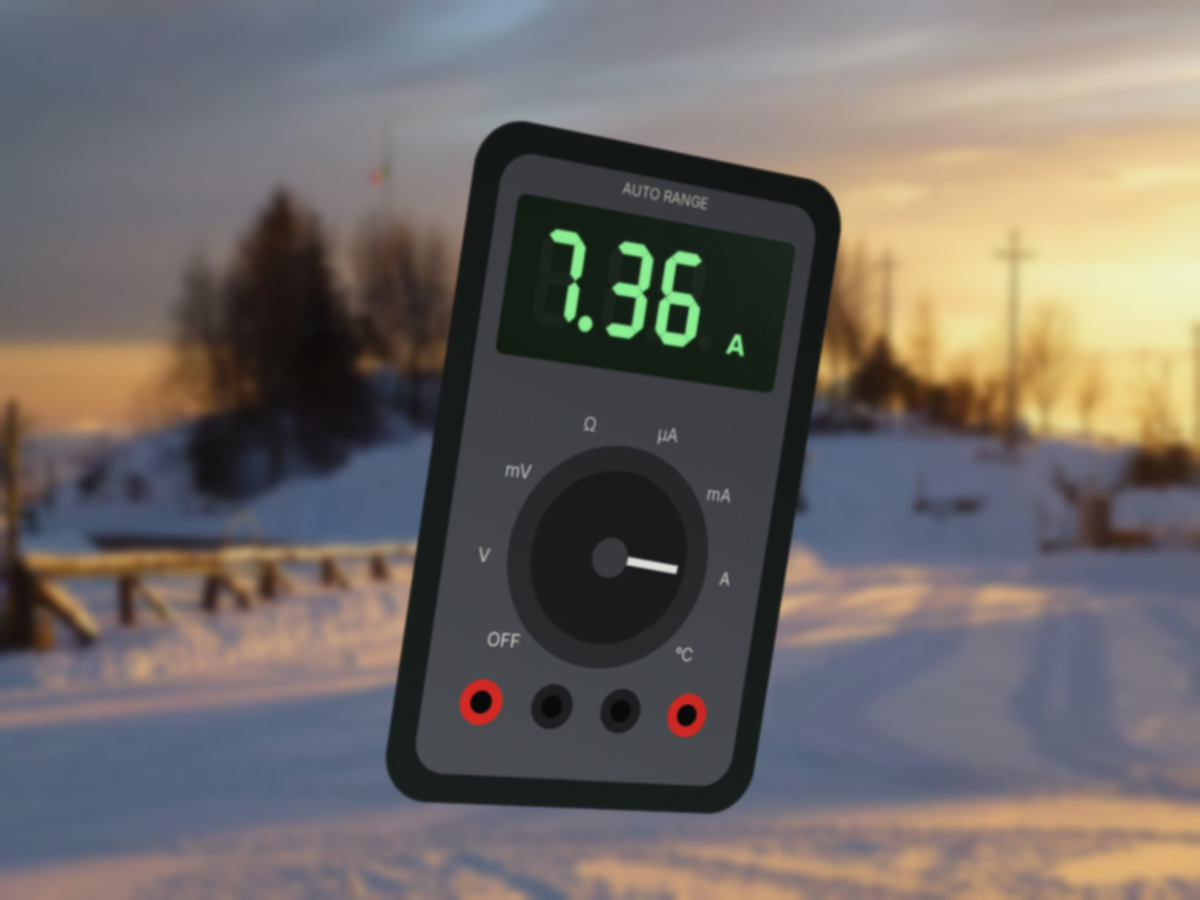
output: value=7.36 unit=A
